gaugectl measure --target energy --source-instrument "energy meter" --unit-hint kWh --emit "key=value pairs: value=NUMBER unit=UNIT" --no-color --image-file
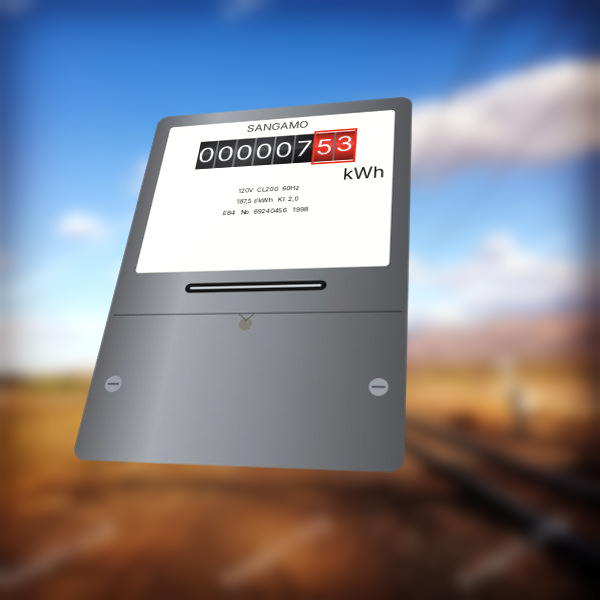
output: value=7.53 unit=kWh
